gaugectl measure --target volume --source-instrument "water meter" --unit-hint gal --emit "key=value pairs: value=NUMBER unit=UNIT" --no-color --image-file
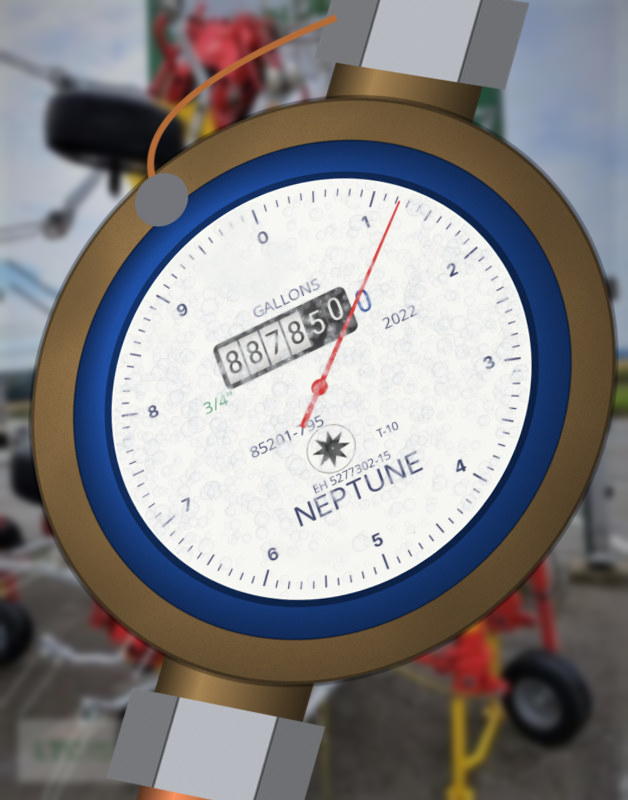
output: value=8878501.2 unit=gal
